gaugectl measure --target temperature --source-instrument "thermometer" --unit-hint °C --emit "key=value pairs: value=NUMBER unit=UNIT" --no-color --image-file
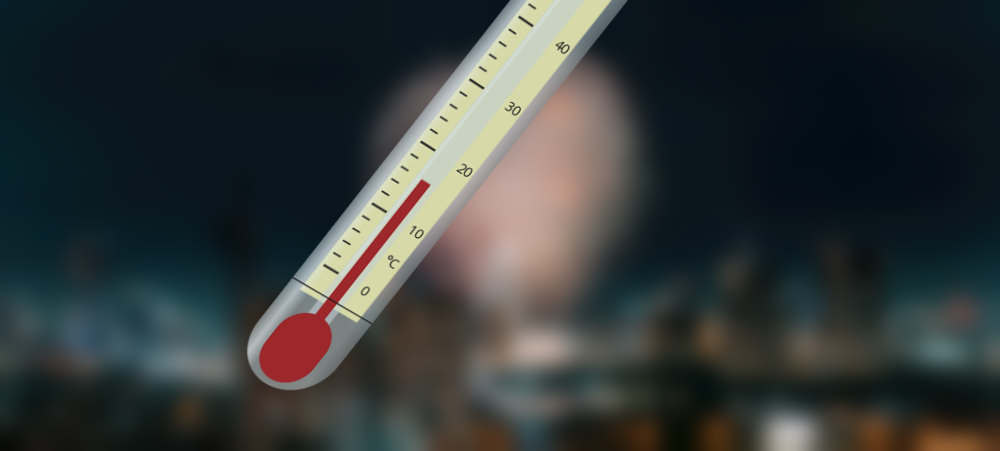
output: value=16 unit=°C
